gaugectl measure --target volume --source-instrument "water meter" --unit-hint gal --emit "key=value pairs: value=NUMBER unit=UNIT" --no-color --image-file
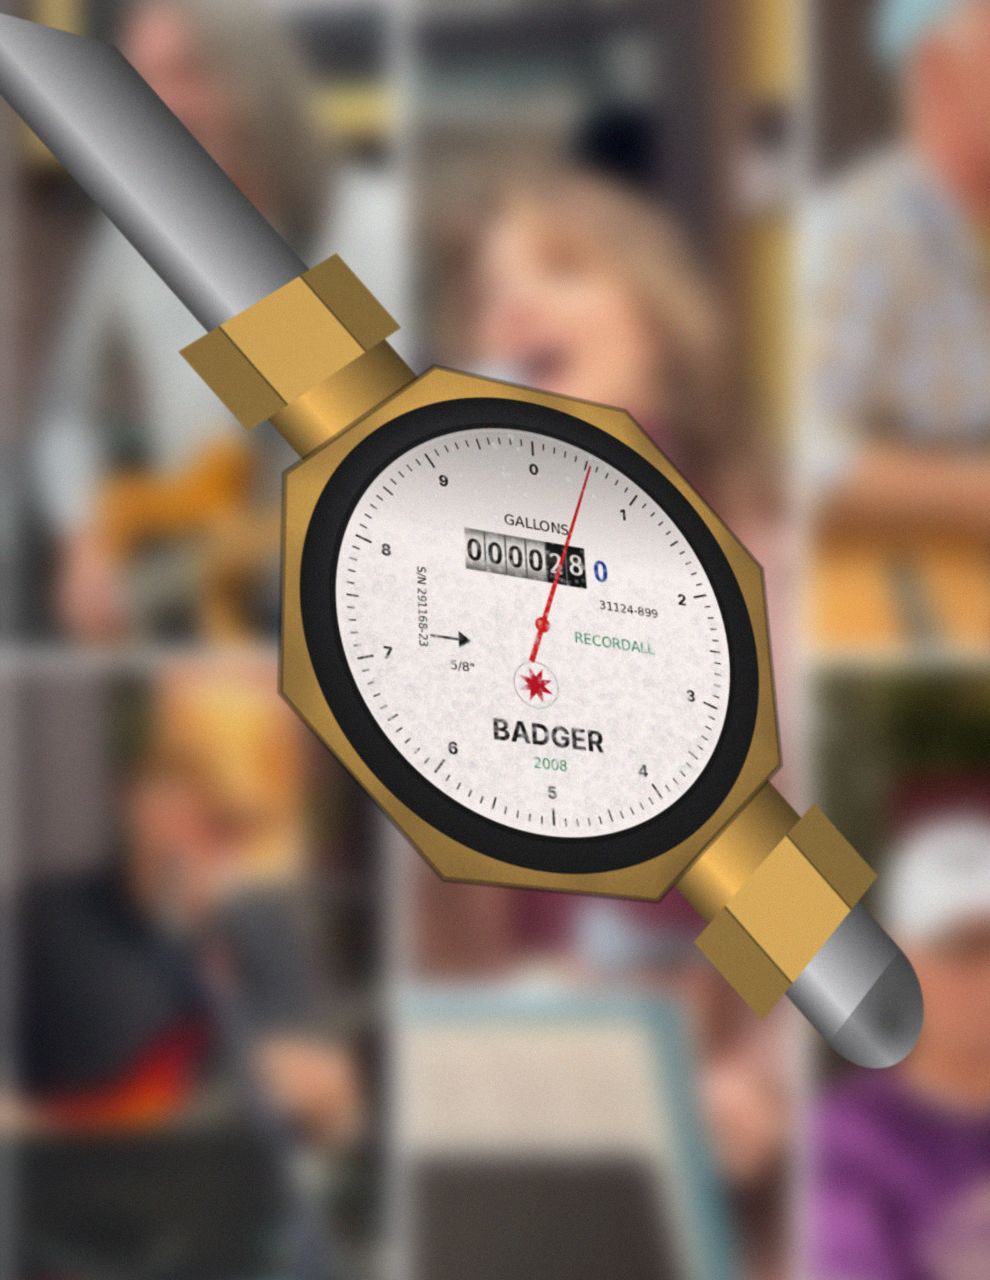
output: value=280.5 unit=gal
